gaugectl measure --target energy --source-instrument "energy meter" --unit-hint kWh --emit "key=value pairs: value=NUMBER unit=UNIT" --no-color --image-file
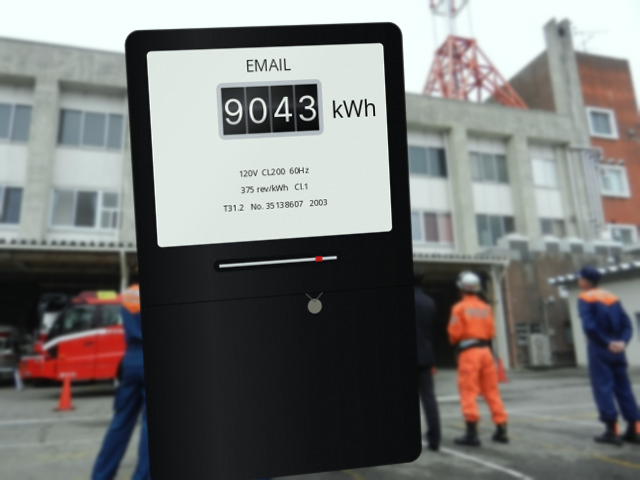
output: value=9043 unit=kWh
